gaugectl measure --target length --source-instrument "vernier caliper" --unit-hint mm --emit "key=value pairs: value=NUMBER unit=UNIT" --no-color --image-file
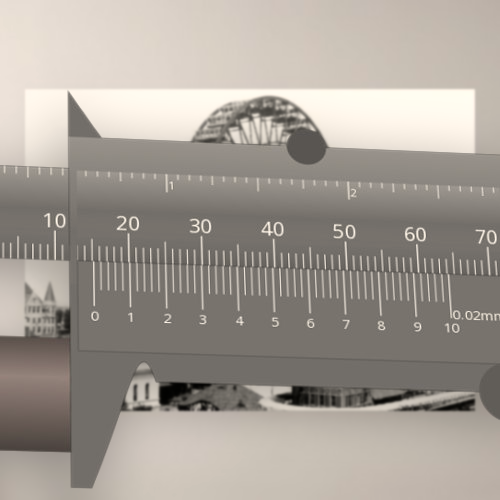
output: value=15.2 unit=mm
